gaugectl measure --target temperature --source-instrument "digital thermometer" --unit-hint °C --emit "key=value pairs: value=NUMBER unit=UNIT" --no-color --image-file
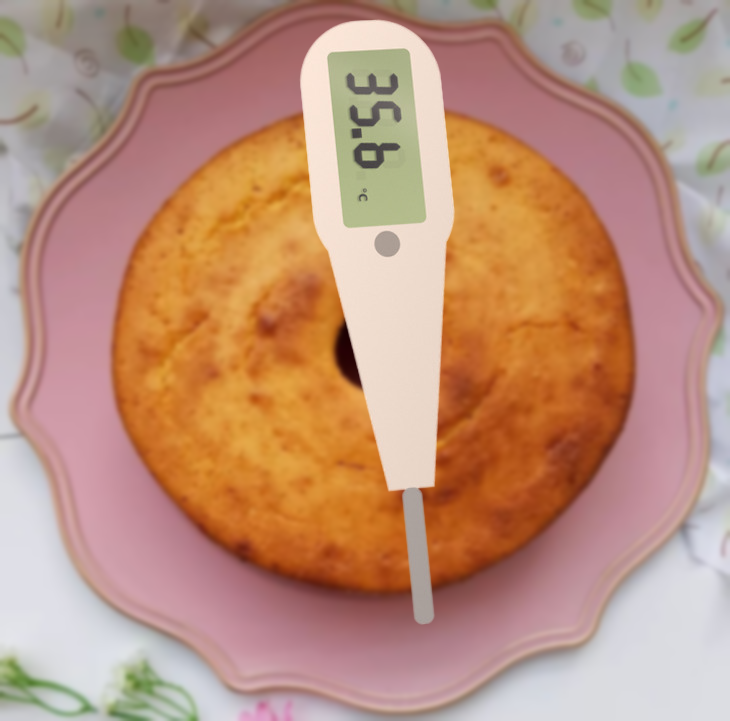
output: value=35.6 unit=°C
